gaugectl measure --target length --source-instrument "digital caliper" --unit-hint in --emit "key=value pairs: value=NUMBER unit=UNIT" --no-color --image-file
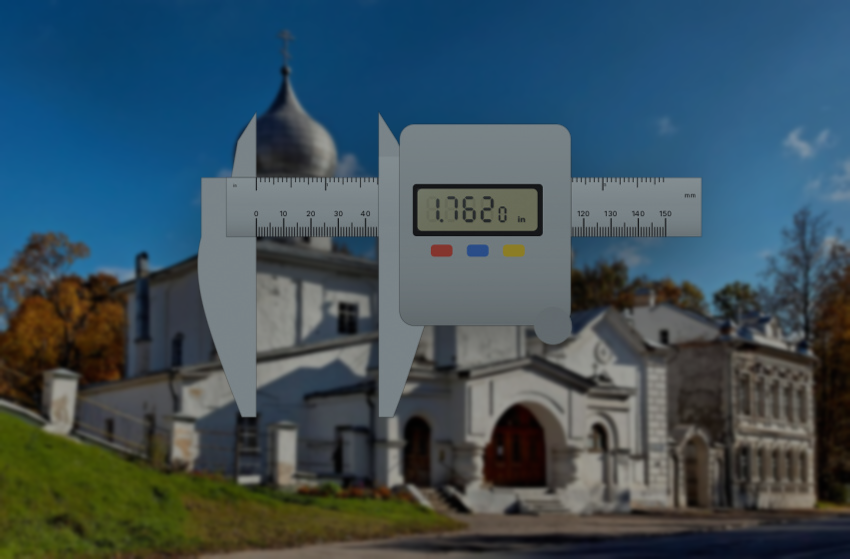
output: value=1.7620 unit=in
